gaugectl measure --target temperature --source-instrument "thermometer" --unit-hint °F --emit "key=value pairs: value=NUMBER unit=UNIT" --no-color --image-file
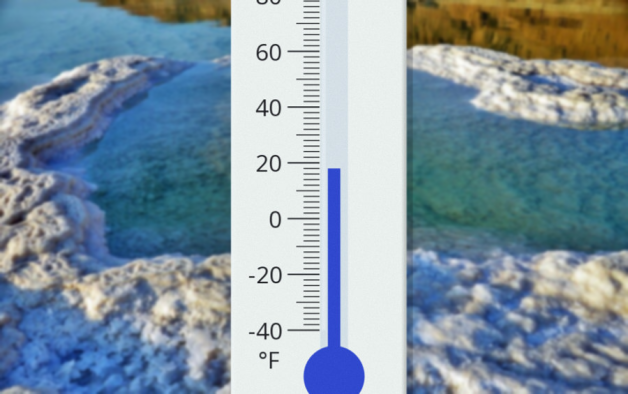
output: value=18 unit=°F
